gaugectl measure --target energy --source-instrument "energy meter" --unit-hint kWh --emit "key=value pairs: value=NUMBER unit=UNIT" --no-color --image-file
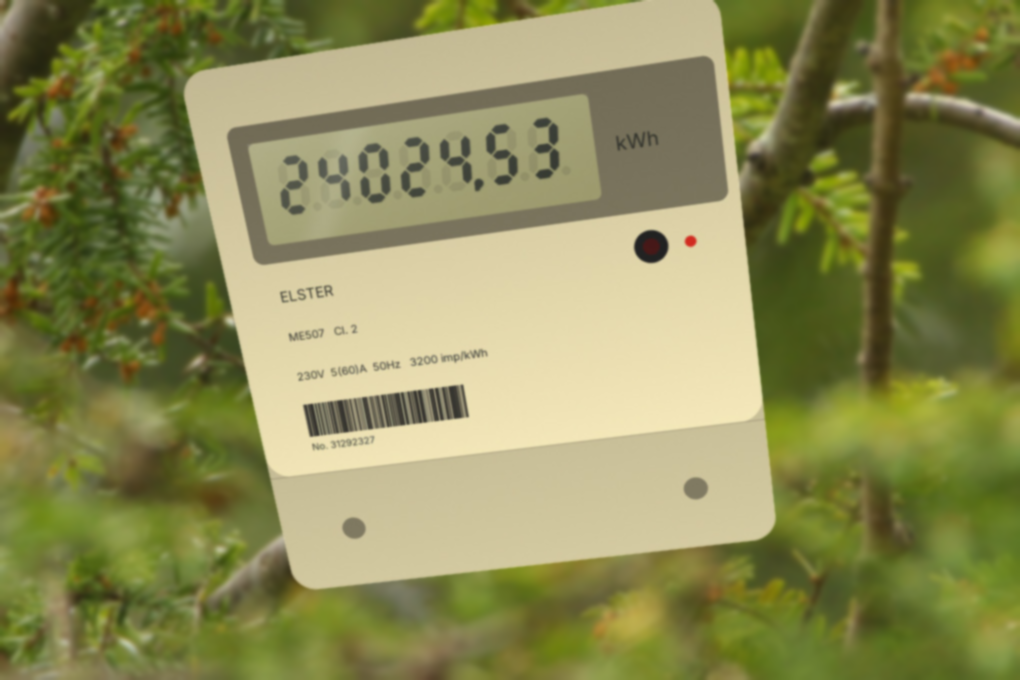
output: value=24024.53 unit=kWh
